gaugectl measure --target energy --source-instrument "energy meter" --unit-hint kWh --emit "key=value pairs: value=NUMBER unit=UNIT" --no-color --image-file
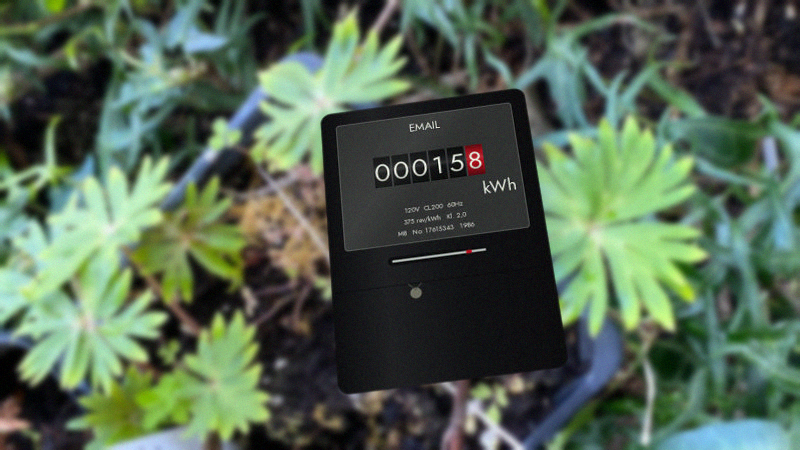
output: value=15.8 unit=kWh
